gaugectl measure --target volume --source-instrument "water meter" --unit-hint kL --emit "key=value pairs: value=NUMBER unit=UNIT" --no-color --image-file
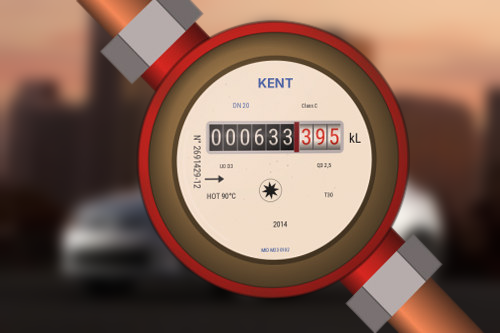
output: value=633.395 unit=kL
